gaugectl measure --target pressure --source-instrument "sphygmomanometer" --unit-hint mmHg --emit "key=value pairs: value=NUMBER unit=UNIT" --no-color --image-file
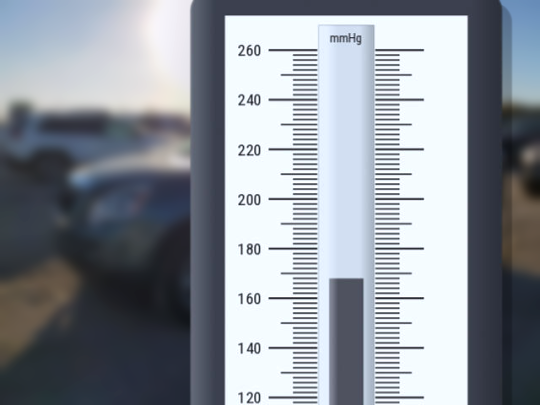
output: value=168 unit=mmHg
